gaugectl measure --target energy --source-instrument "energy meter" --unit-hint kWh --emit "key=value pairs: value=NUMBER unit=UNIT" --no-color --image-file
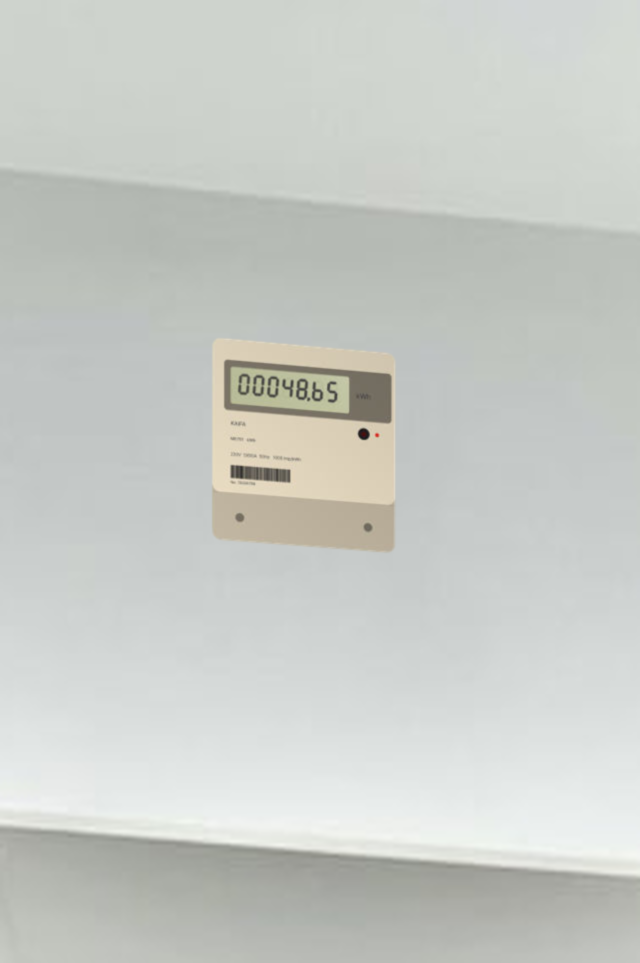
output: value=48.65 unit=kWh
